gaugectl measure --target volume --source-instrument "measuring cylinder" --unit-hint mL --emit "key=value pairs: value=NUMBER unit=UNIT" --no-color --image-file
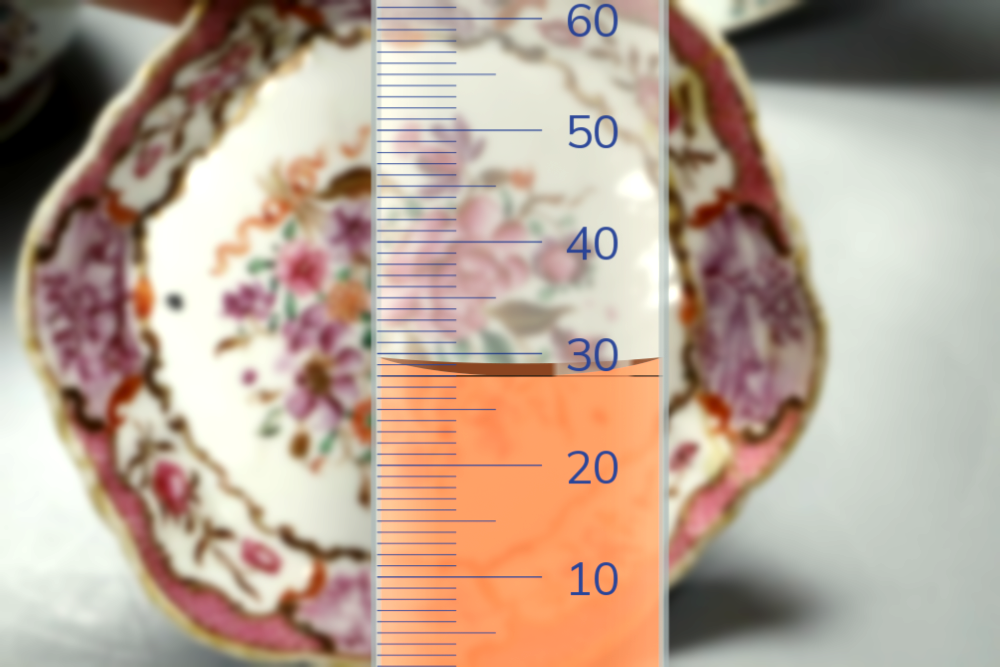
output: value=28 unit=mL
